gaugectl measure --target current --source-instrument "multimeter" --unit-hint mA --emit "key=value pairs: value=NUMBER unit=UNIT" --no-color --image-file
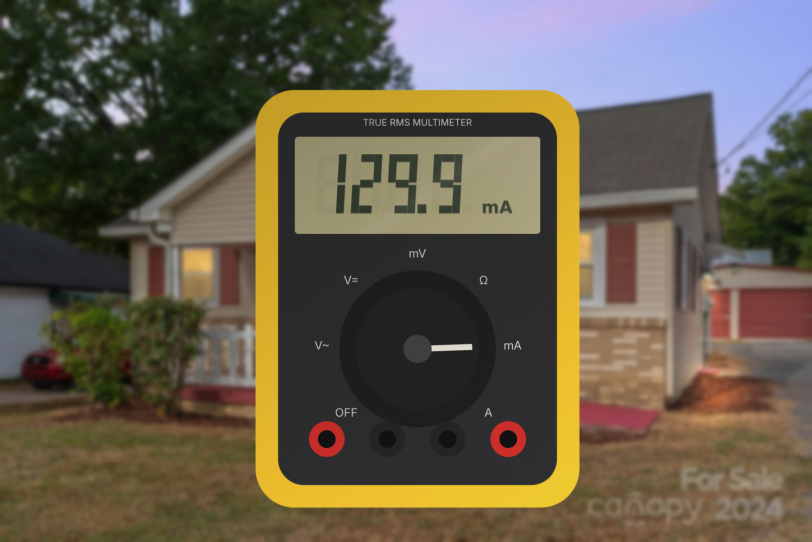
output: value=129.9 unit=mA
